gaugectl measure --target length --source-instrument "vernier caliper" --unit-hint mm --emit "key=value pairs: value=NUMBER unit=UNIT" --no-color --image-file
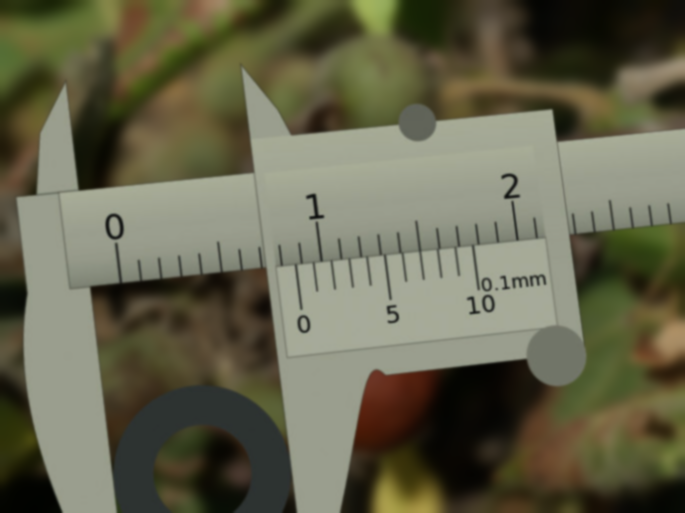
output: value=8.7 unit=mm
